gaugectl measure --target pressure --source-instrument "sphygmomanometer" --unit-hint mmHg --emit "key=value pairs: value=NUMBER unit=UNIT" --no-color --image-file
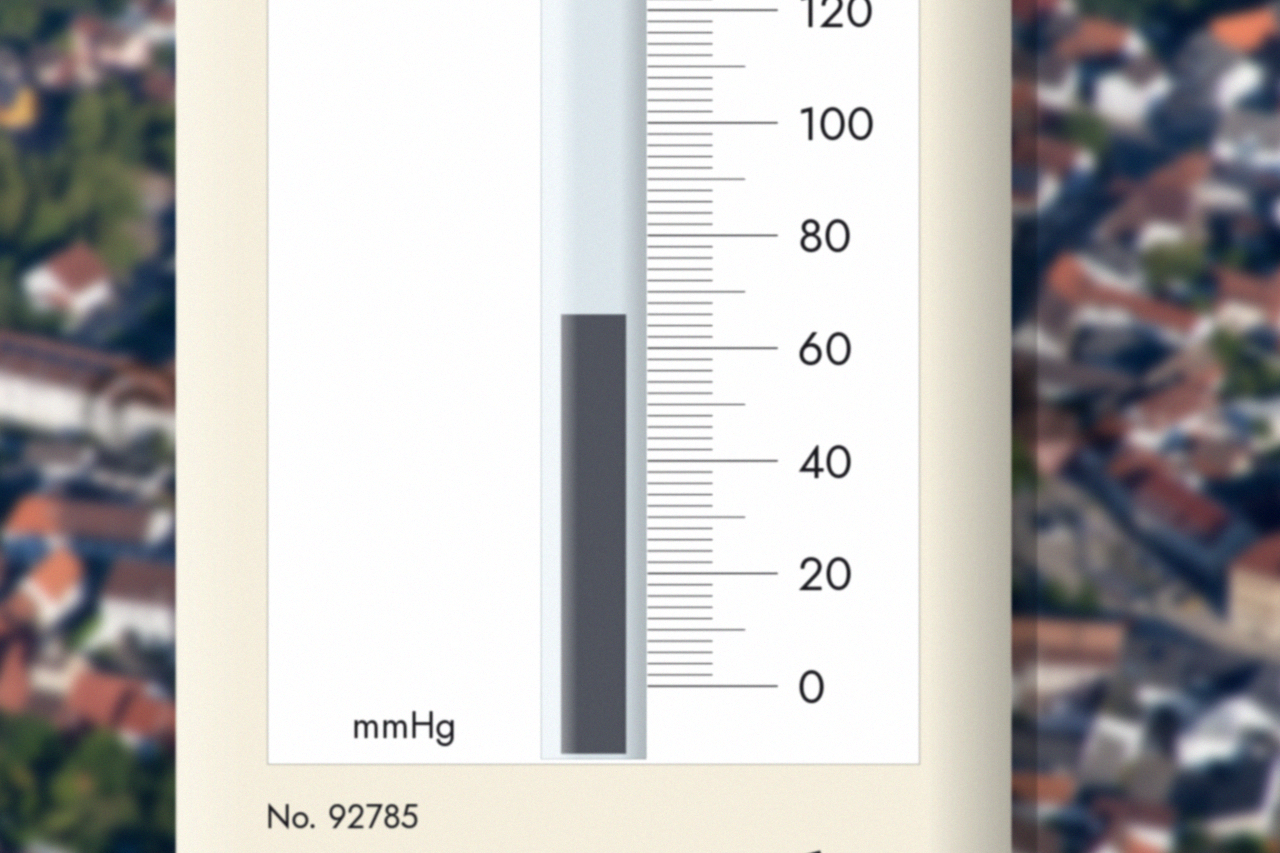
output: value=66 unit=mmHg
